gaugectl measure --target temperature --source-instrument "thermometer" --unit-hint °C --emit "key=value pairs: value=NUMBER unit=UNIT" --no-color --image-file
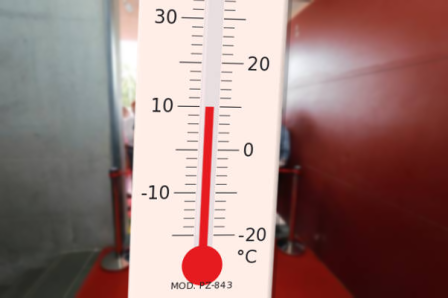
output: value=10 unit=°C
